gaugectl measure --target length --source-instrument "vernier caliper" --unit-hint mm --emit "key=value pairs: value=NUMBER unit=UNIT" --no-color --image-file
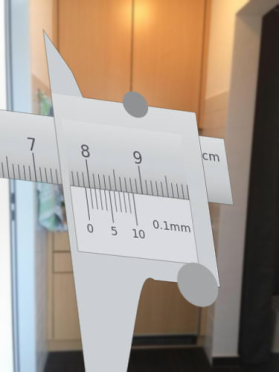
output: value=79.2 unit=mm
